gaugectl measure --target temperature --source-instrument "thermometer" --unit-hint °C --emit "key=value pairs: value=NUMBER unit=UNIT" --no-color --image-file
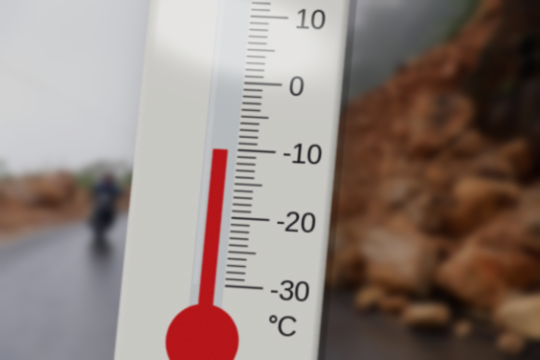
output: value=-10 unit=°C
